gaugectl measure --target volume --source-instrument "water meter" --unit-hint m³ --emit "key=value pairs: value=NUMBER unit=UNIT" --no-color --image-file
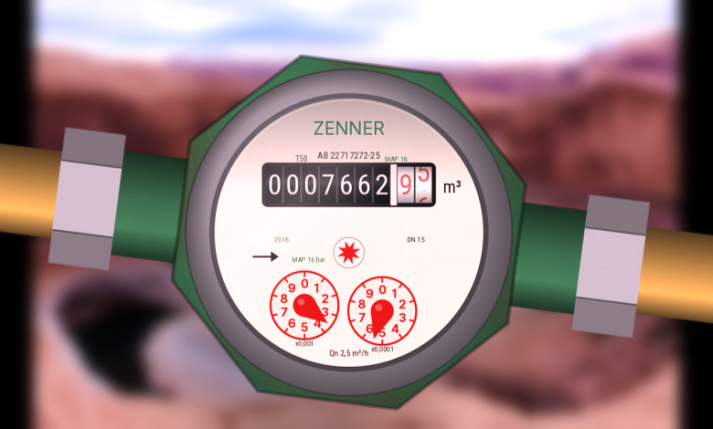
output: value=7662.9535 unit=m³
